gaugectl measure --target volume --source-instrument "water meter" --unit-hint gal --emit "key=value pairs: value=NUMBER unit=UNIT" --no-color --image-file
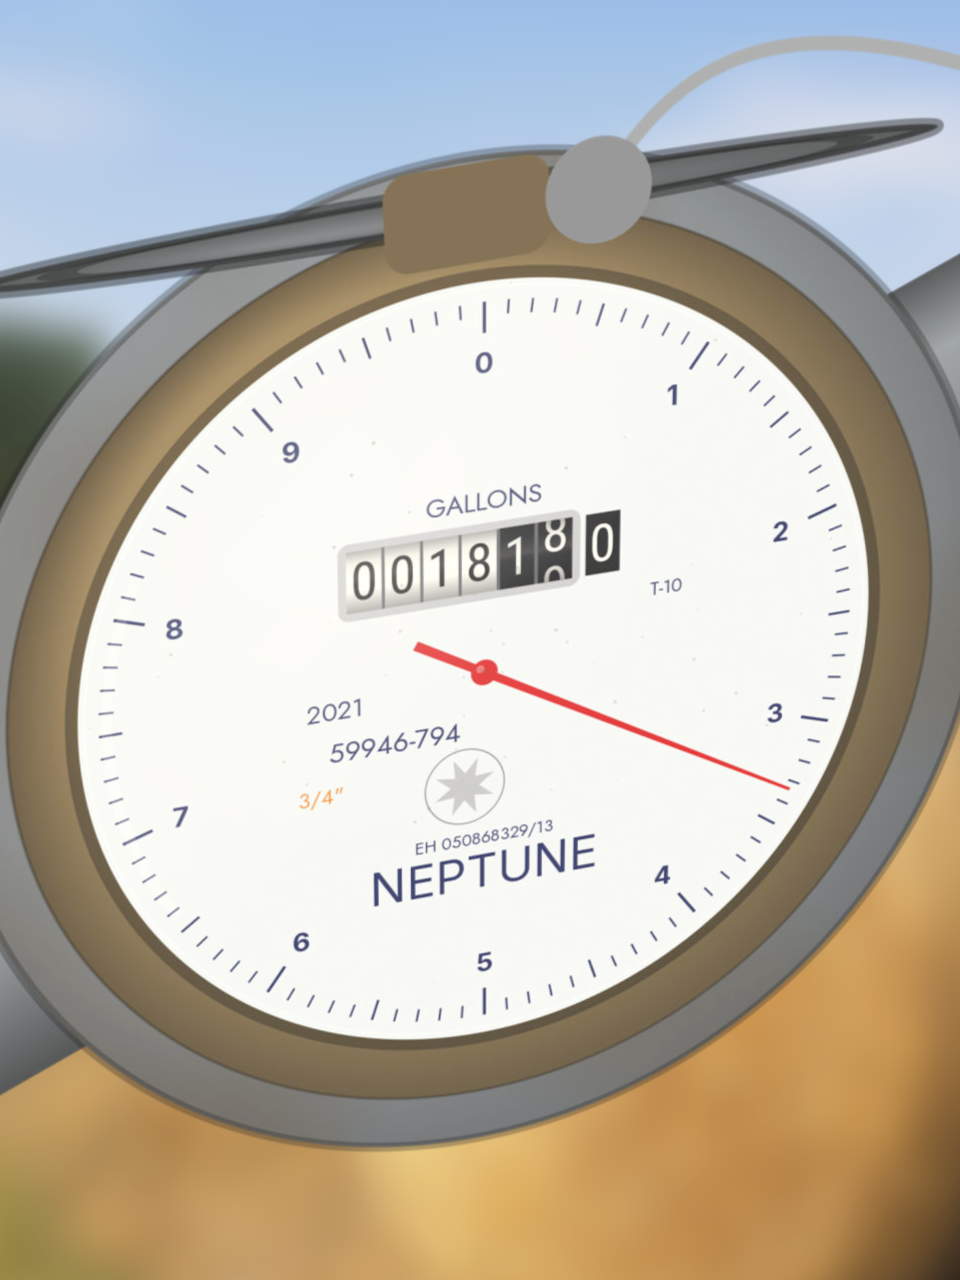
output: value=18183.3 unit=gal
